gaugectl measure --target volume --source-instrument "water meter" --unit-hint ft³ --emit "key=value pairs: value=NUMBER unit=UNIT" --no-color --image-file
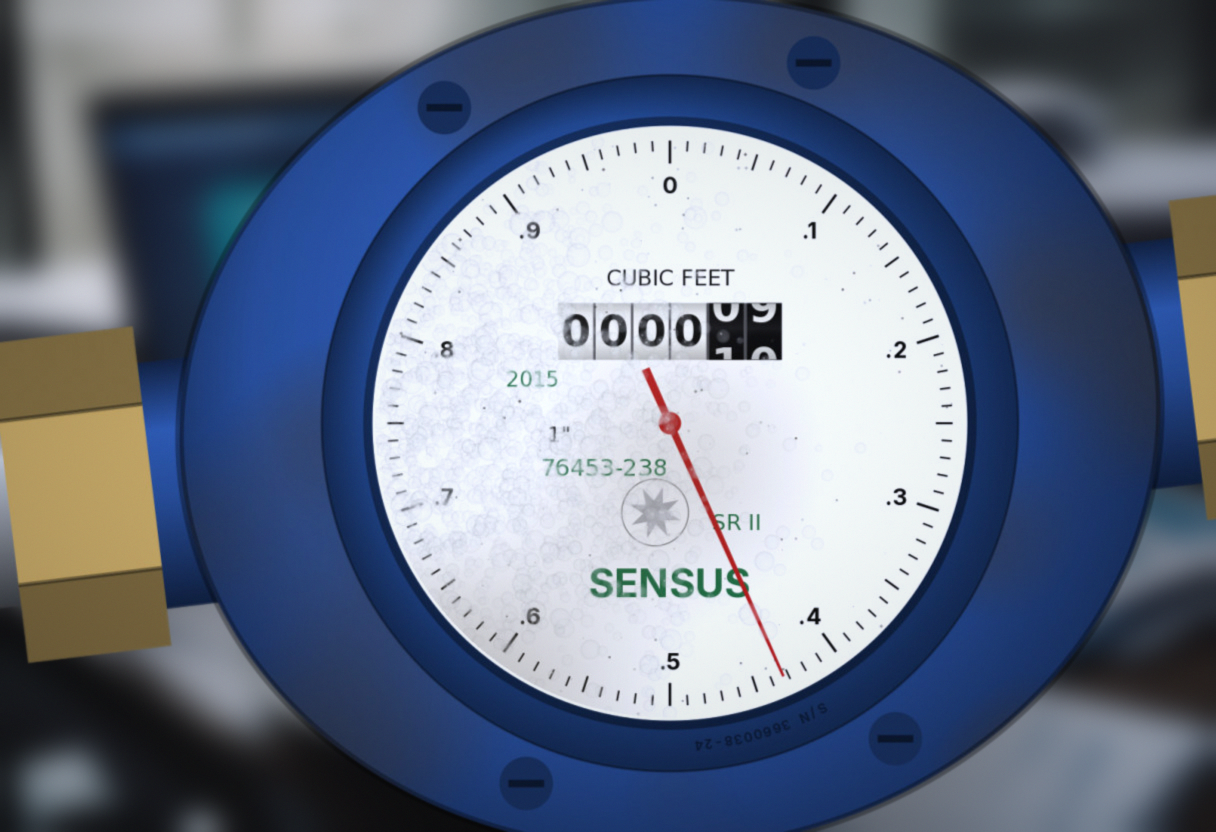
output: value=9.43 unit=ft³
